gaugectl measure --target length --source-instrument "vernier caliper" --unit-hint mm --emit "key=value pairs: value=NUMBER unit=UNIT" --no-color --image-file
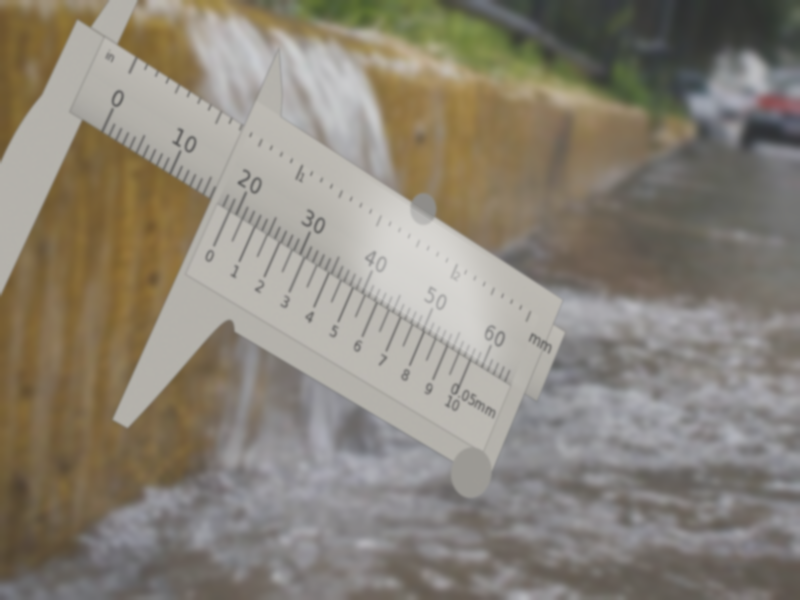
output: value=19.0 unit=mm
